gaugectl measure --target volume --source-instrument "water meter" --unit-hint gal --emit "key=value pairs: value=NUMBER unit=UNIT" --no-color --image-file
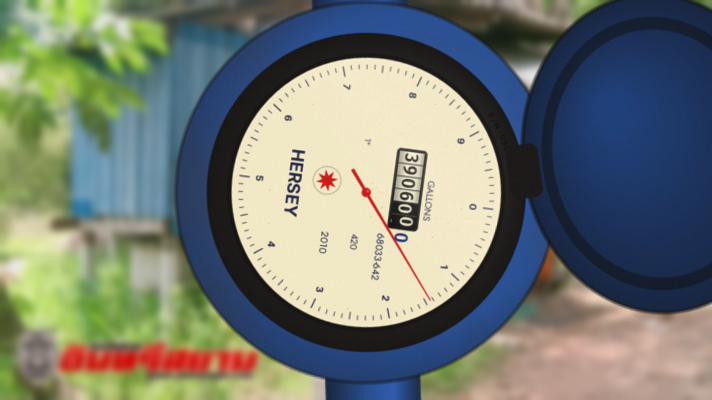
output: value=3906001.4 unit=gal
